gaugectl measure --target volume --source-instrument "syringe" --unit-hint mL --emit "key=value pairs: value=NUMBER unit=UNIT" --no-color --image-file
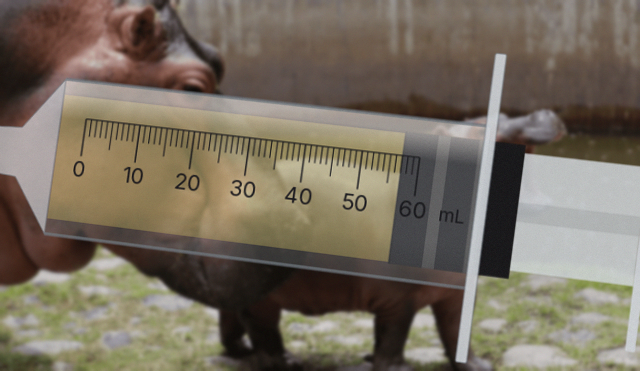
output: value=57 unit=mL
